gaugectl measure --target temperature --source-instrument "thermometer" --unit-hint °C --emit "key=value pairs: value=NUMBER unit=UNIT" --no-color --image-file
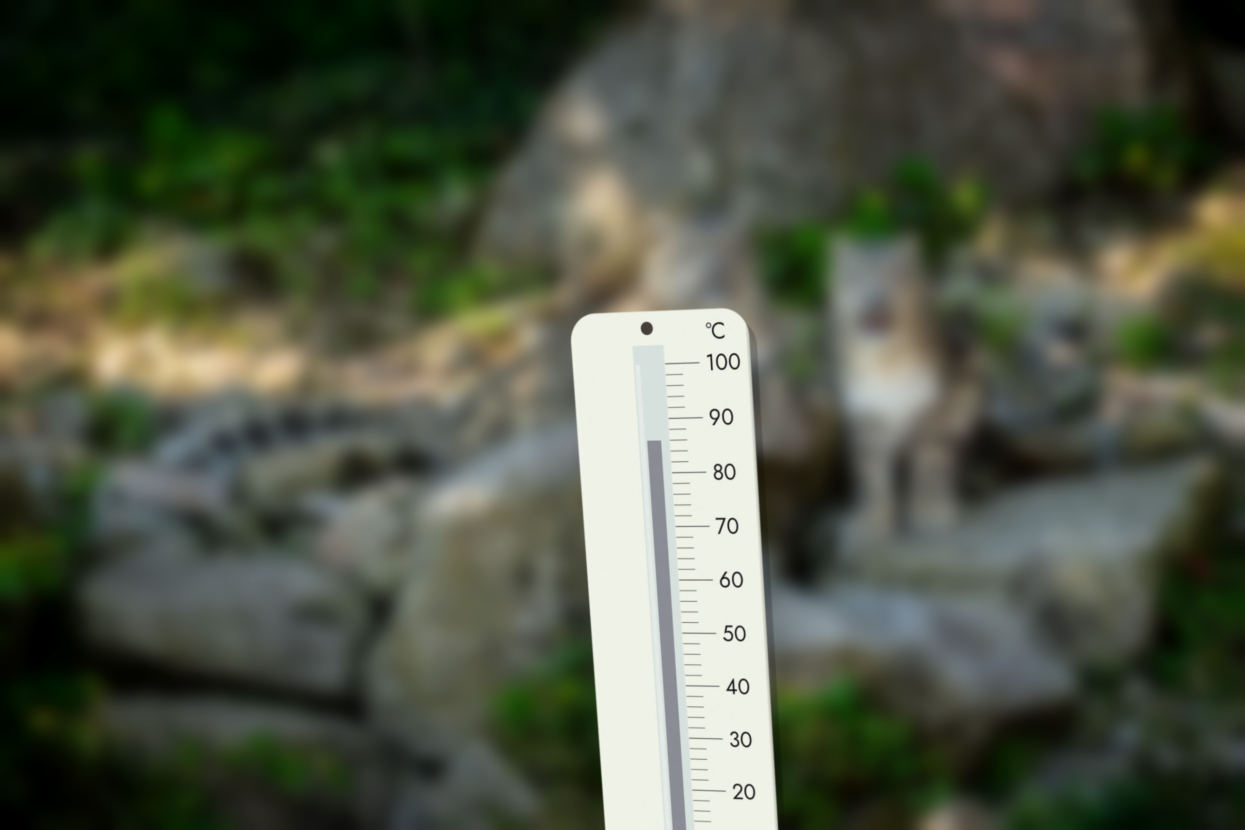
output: value=86 unit=°C
